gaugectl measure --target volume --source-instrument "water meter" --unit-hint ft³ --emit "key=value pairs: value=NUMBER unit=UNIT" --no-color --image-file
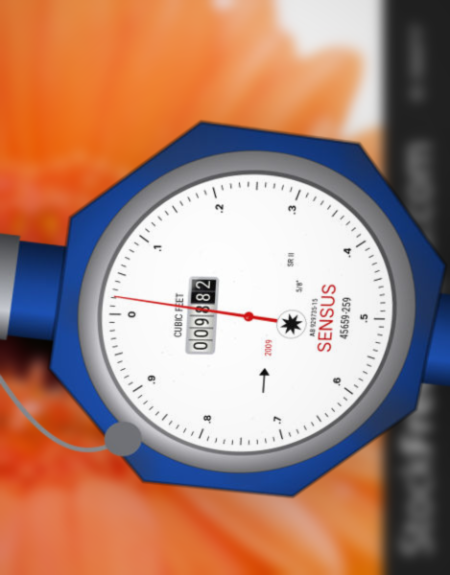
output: value=9882.02 unit=ft³
